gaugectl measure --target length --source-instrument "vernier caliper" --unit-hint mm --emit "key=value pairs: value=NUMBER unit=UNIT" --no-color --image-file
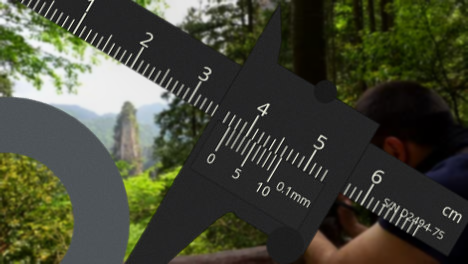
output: value=37.2 unit=mm
